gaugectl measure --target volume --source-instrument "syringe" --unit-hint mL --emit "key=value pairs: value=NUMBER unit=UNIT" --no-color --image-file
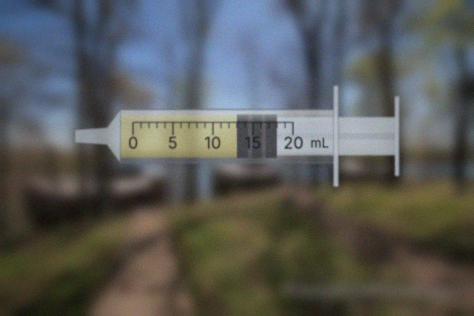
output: value=13 unit=mL
